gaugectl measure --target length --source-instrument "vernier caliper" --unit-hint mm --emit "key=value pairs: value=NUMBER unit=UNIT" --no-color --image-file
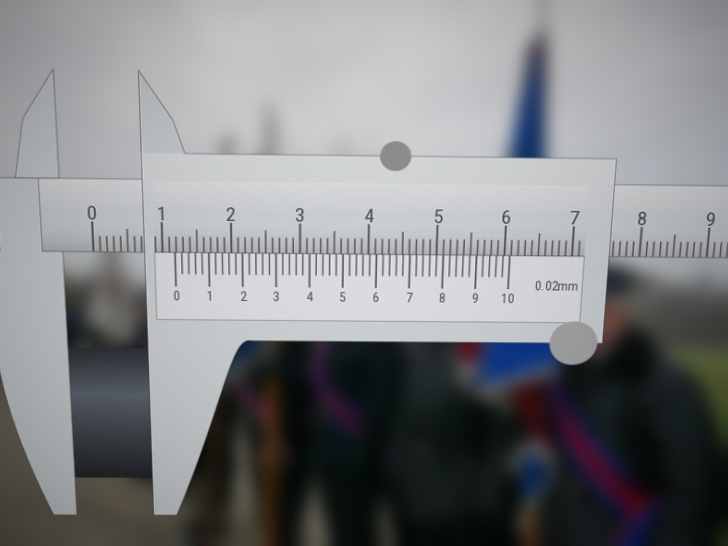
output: value=11.8 unit=mm
